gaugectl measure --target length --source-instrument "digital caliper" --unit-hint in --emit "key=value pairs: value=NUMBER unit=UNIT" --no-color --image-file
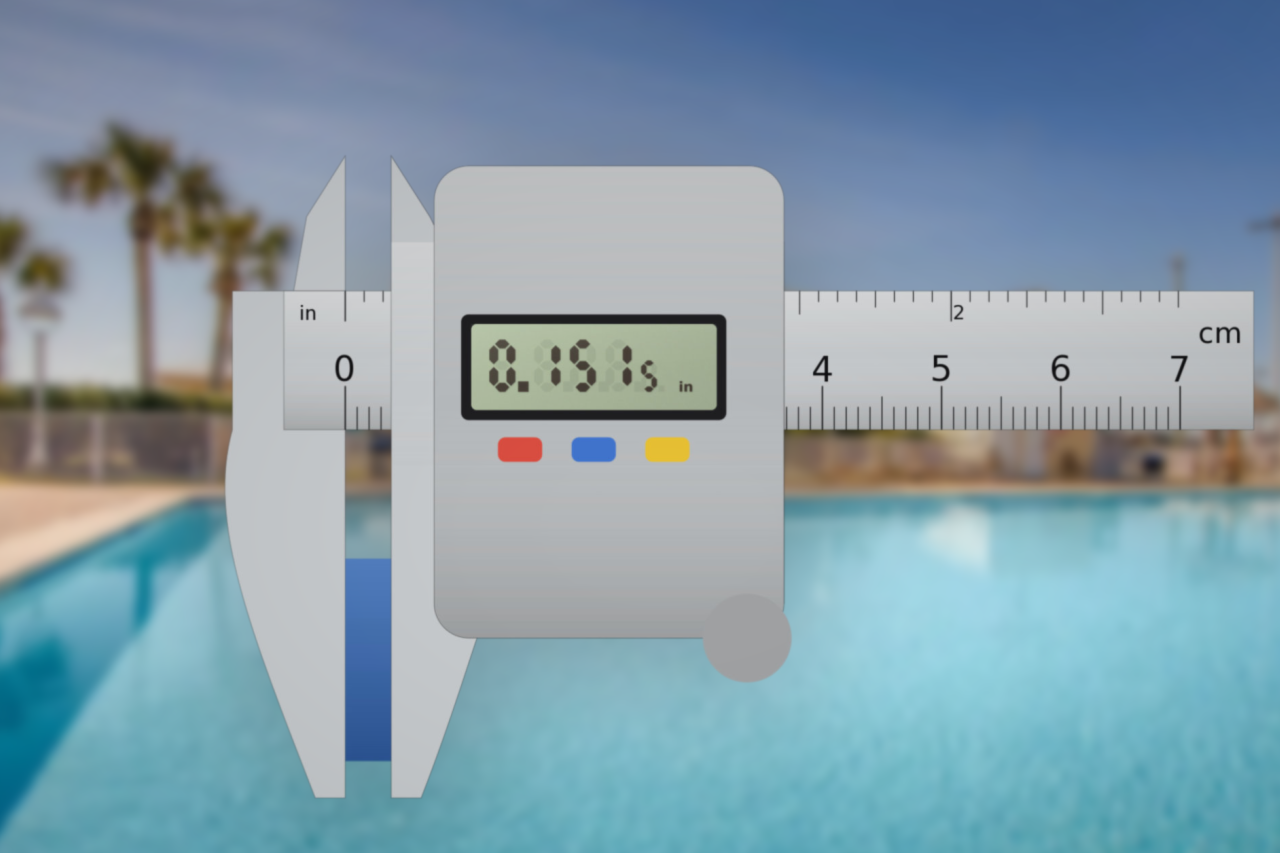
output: value=0.1515 unit=in
